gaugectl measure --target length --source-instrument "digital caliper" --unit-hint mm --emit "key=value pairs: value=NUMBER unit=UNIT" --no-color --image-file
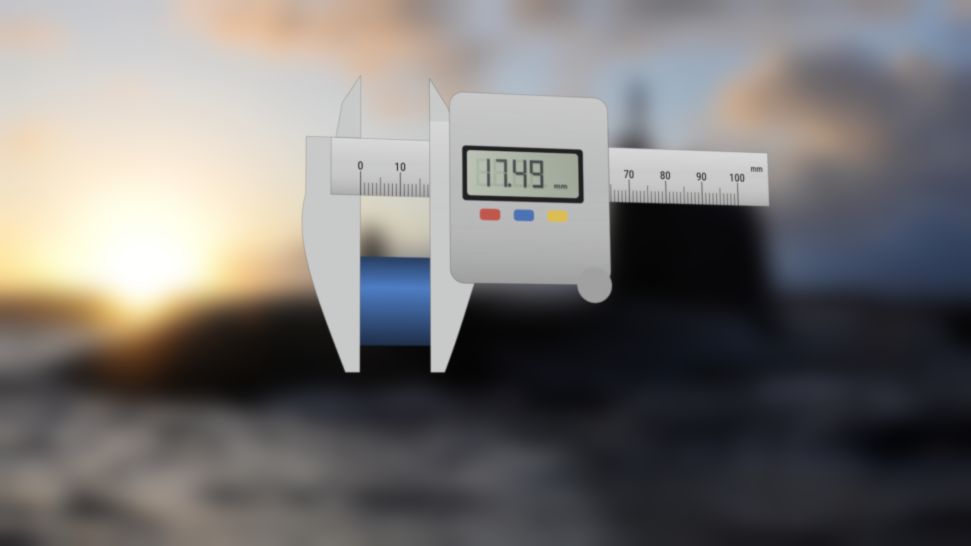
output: value=17.49 unit=mm
